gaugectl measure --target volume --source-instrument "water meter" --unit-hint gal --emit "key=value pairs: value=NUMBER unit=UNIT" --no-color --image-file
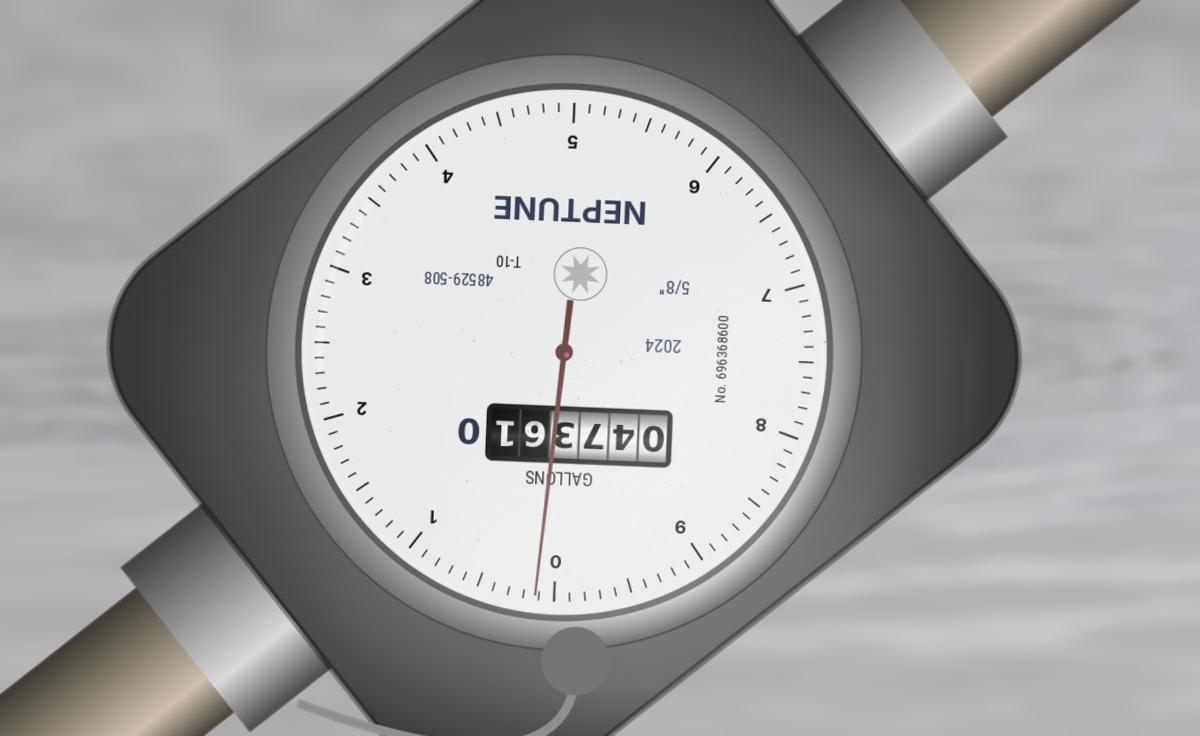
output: value=473610.1 unit=gal
